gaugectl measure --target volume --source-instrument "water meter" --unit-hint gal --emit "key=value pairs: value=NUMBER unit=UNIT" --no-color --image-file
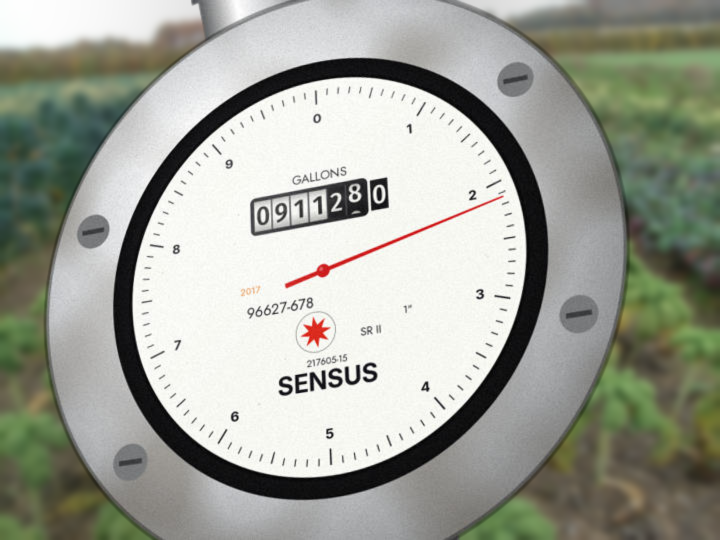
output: value=911282.1 unit=gal
